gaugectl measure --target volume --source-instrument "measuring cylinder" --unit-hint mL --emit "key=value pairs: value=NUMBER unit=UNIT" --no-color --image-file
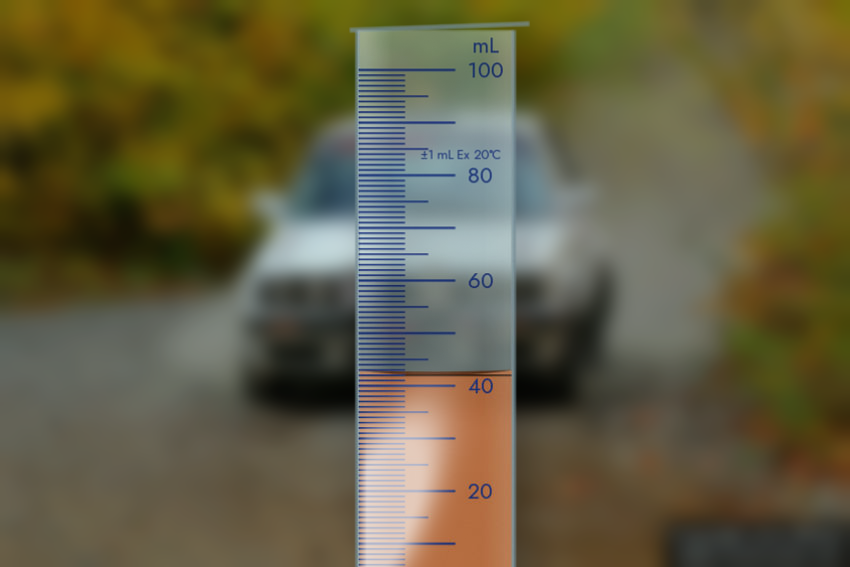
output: value=42 unit=mL
